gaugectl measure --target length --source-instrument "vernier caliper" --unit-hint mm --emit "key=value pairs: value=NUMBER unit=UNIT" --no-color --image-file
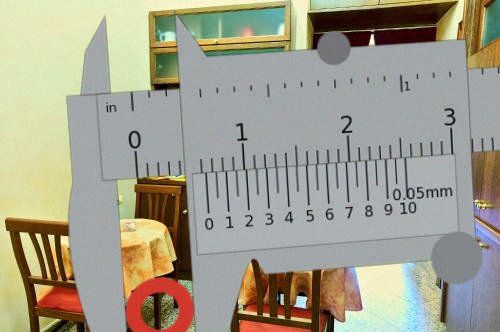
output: value=6.4 unit=mm
